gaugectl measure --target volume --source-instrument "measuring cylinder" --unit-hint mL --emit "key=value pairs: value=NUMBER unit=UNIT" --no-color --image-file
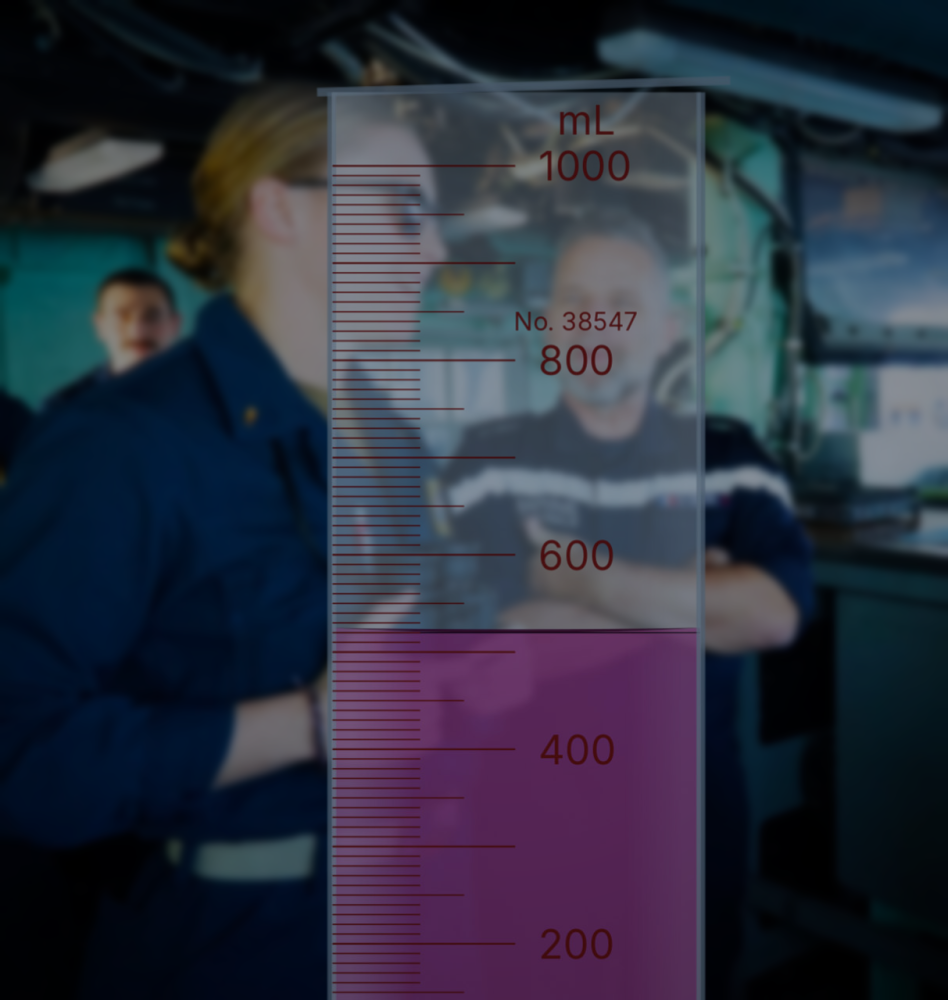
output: value=520 unit=mL
